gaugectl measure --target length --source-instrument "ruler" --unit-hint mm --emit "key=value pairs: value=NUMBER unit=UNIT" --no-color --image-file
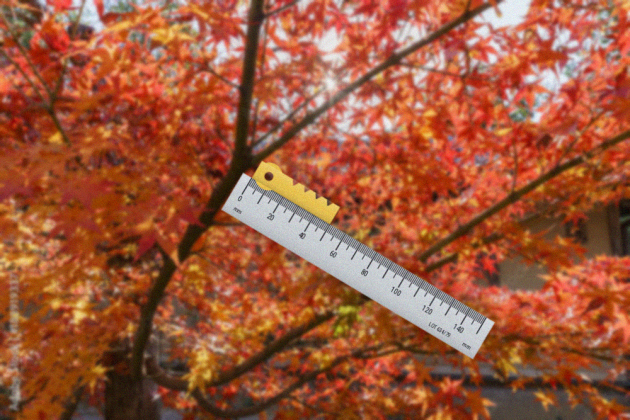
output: value=50 unit=mm
